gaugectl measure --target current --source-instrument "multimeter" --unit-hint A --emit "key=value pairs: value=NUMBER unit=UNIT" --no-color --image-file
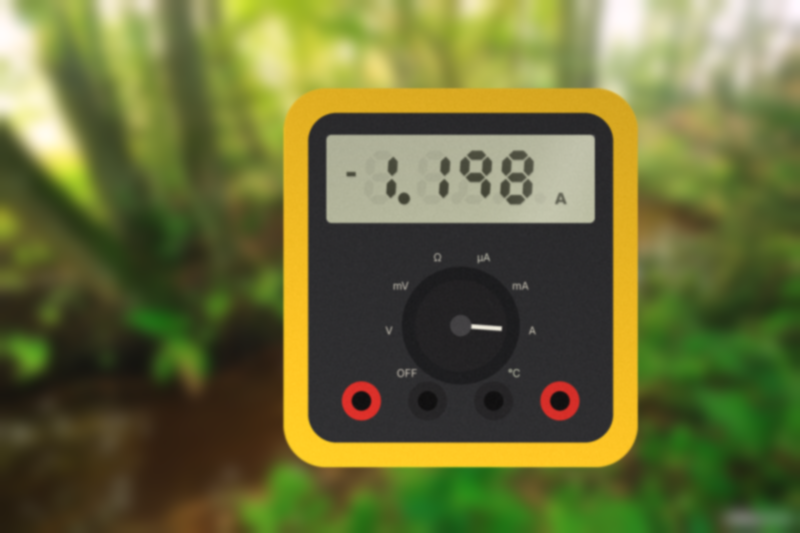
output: value=-1.198 unit=A
